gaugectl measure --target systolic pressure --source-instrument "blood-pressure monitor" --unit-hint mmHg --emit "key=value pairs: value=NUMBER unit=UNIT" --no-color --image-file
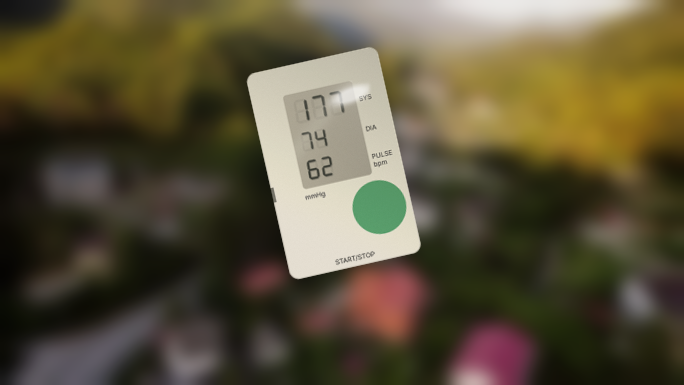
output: value=177 unit=mmHg
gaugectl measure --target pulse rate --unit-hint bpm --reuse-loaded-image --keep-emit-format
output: value=62 unit=bpm
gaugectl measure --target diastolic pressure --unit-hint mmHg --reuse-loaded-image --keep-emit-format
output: value=74 unit=mmHg
